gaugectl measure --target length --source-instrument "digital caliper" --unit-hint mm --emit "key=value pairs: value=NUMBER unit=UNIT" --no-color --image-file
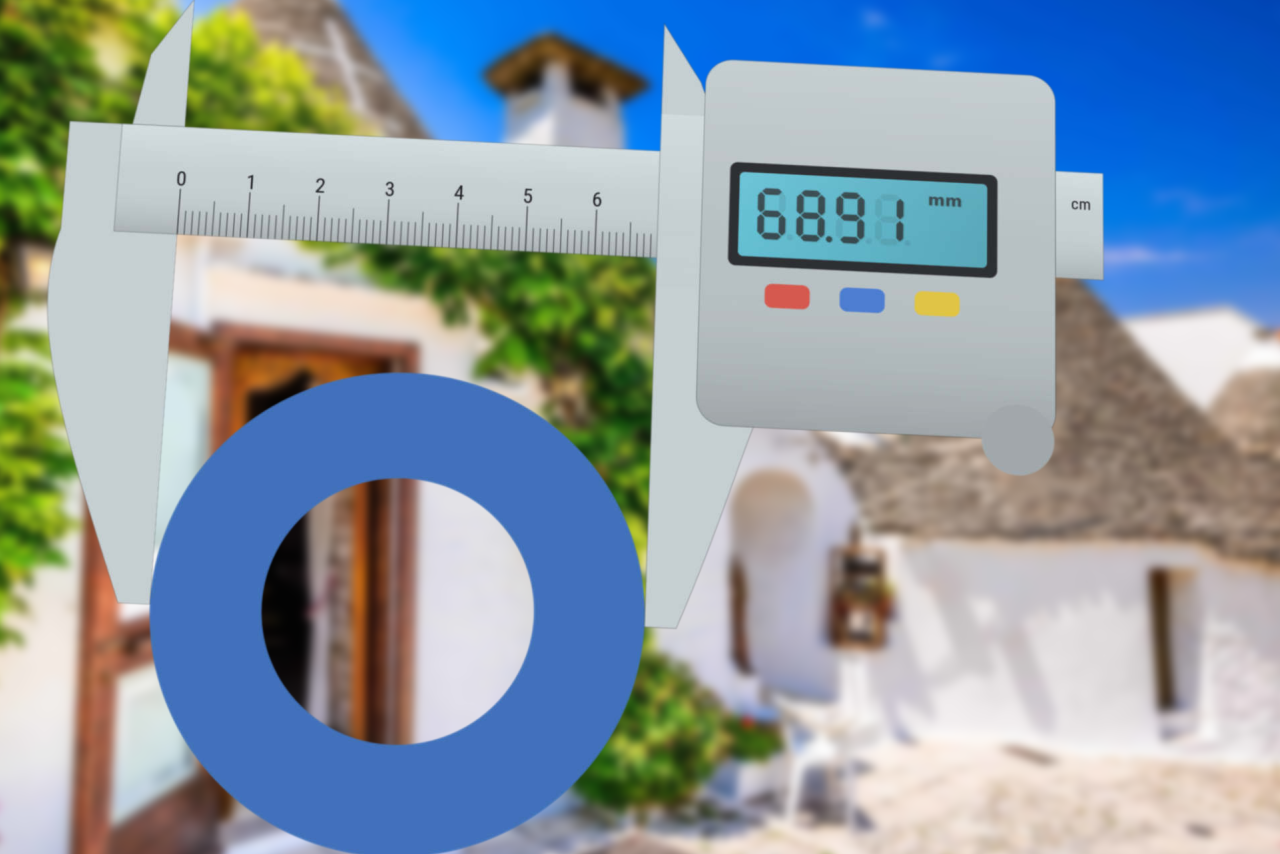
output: value=68.91 unit=mm
